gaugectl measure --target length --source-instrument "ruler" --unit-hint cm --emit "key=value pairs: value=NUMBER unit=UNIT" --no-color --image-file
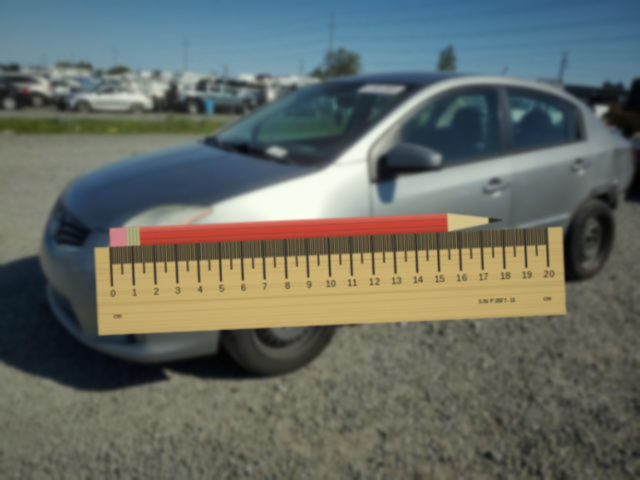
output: value=18 unit=cm
